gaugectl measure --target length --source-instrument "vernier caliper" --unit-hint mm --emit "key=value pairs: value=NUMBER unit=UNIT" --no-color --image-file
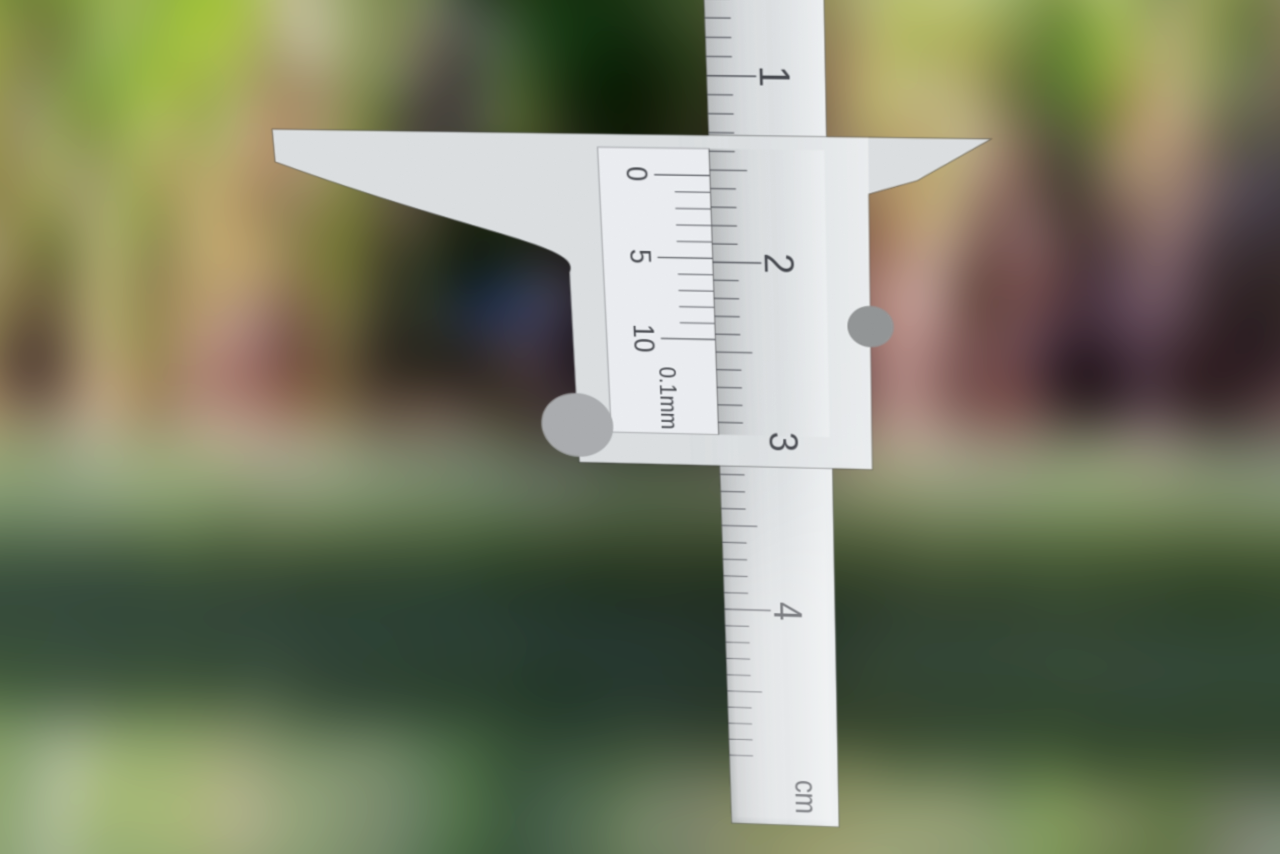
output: value=15.3 unit=mm
